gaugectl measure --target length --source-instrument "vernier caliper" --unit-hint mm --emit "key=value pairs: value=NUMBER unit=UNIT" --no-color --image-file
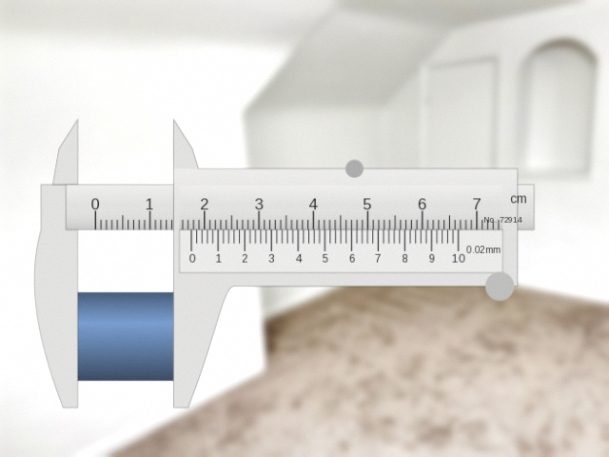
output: value=17.6 unit=mm
